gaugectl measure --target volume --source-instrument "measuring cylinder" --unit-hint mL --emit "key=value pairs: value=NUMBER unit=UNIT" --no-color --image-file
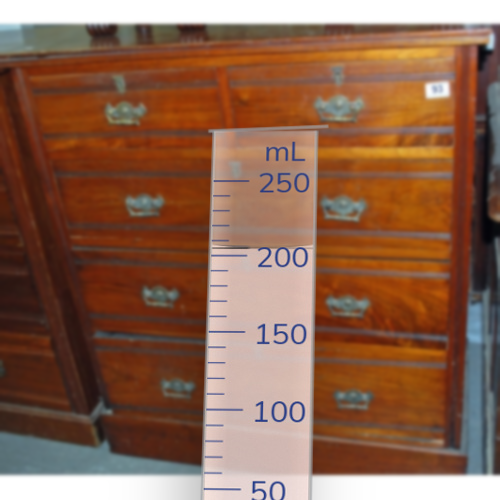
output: value=205 unit=mL
